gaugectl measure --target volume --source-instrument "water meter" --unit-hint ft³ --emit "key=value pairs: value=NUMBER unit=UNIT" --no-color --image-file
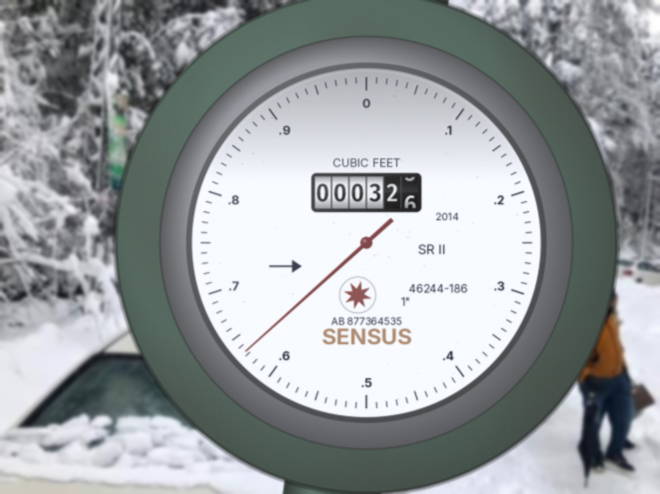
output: value=325.63 unit=ft³
